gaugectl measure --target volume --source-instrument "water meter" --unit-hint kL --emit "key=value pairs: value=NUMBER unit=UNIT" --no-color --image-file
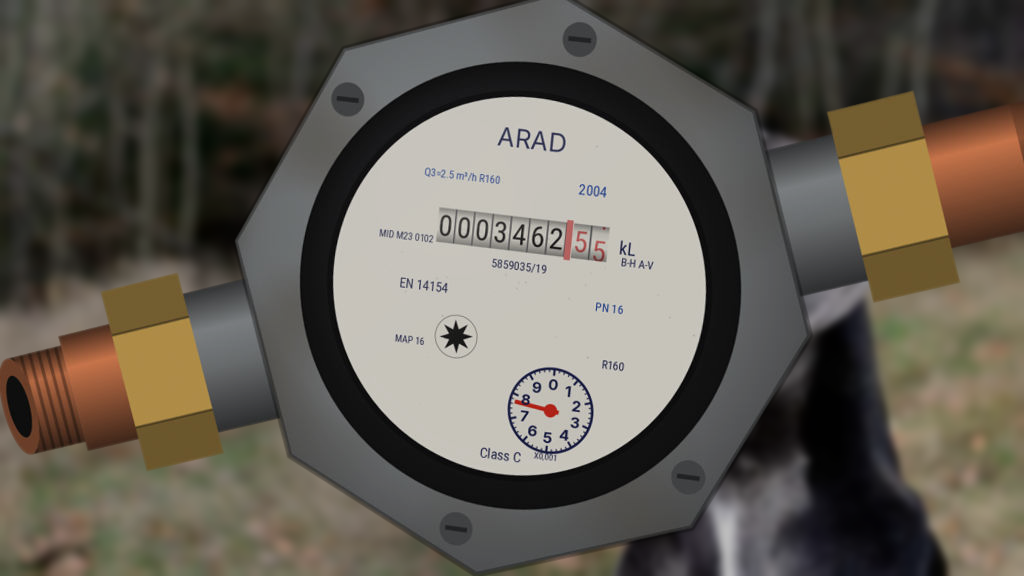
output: value=3462.547 unit=kL
